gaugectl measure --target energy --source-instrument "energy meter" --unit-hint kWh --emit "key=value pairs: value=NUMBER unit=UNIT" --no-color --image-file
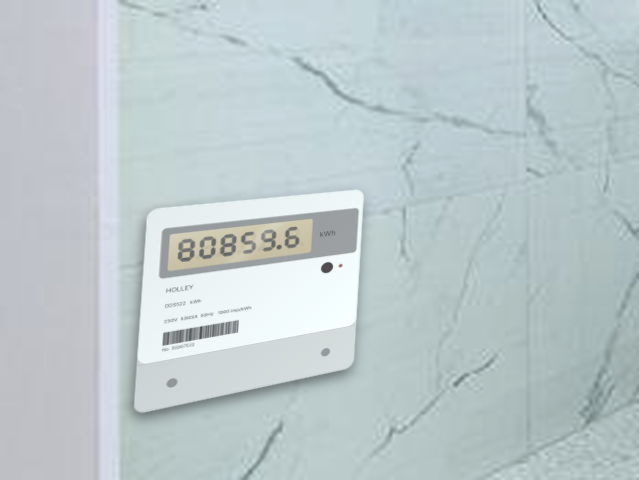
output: value=80859.6 unit=kWh
